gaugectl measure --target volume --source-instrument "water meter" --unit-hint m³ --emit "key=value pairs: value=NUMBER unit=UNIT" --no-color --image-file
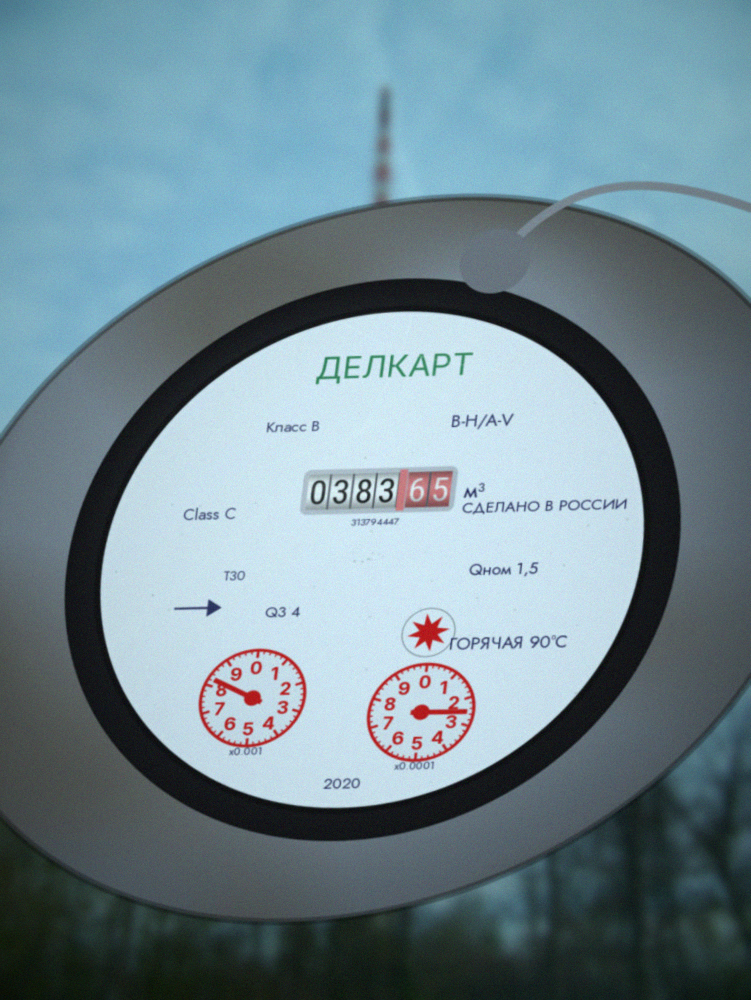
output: value=383.6582 unit=m³
